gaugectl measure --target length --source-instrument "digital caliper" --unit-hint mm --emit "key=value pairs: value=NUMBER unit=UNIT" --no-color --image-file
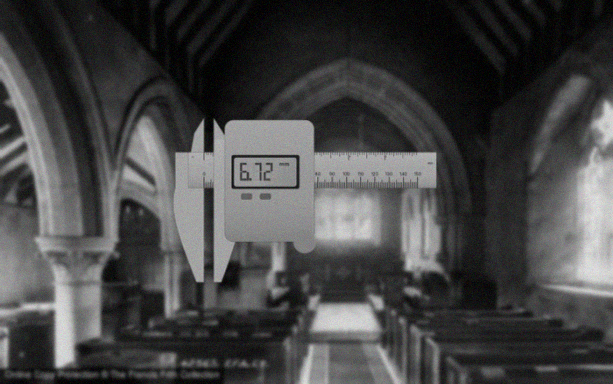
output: value=6.72 unit=mm
